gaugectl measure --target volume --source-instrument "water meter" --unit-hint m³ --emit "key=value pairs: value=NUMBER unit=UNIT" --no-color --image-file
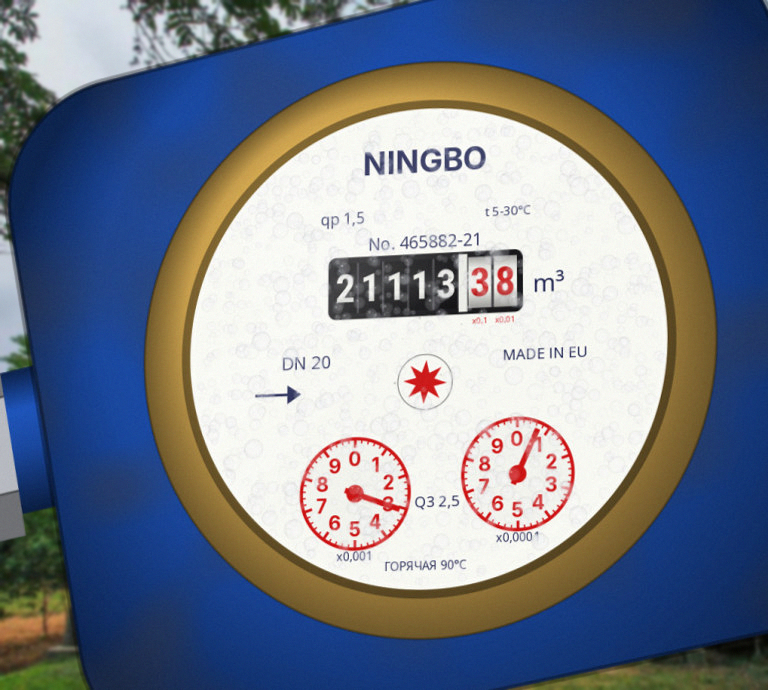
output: value=21113.3830 unit=m³
